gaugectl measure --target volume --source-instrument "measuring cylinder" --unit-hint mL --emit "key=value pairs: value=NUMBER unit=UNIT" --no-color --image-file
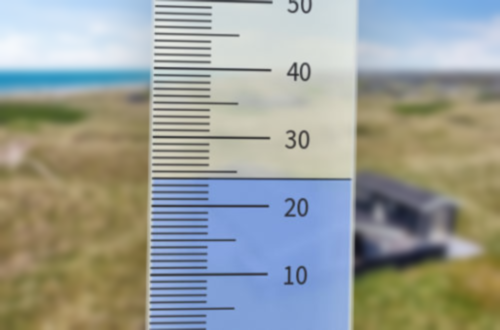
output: value=24 unit=mL
